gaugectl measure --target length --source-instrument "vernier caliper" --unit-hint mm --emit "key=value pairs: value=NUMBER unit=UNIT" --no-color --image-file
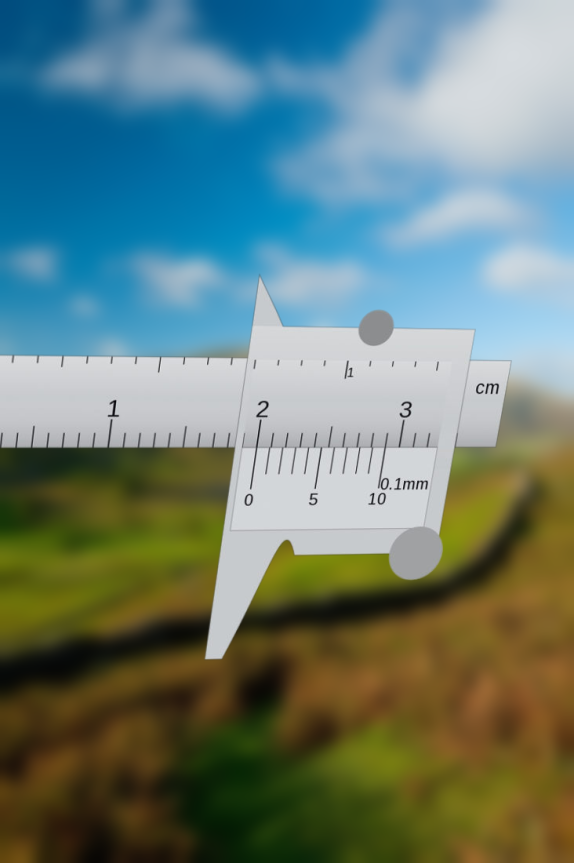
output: value=20.0 unit=mm
